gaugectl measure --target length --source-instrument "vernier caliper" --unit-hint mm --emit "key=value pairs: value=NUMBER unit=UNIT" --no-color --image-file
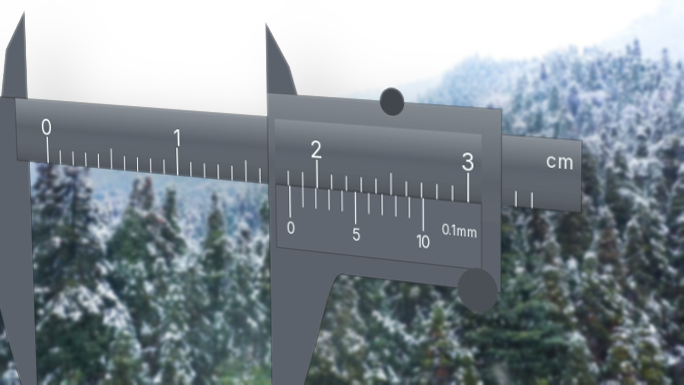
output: value=18.1 unit=mm
